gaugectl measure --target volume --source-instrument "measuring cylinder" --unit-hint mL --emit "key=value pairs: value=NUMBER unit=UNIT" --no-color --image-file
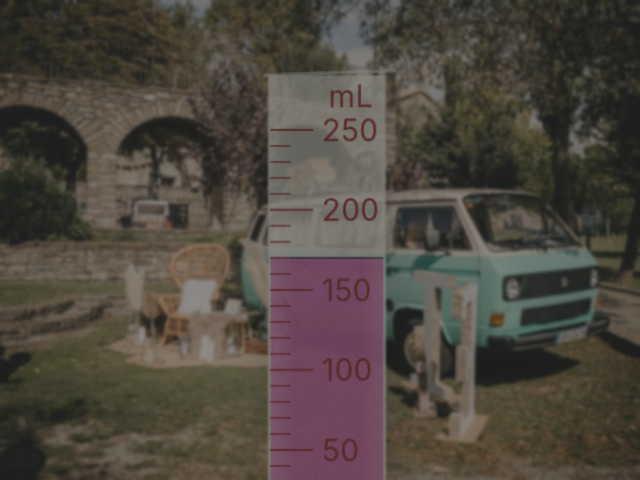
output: value=170 unit=mL
